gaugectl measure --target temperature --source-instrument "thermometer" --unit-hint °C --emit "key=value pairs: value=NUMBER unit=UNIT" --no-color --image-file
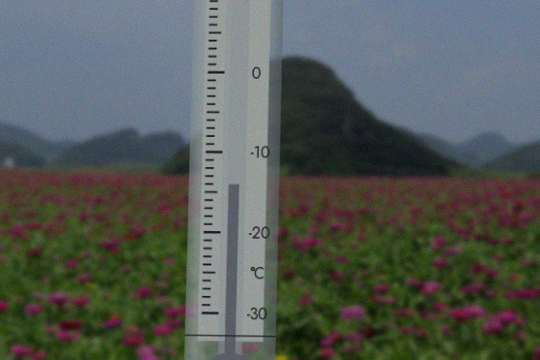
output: value=-14 unit=°C
